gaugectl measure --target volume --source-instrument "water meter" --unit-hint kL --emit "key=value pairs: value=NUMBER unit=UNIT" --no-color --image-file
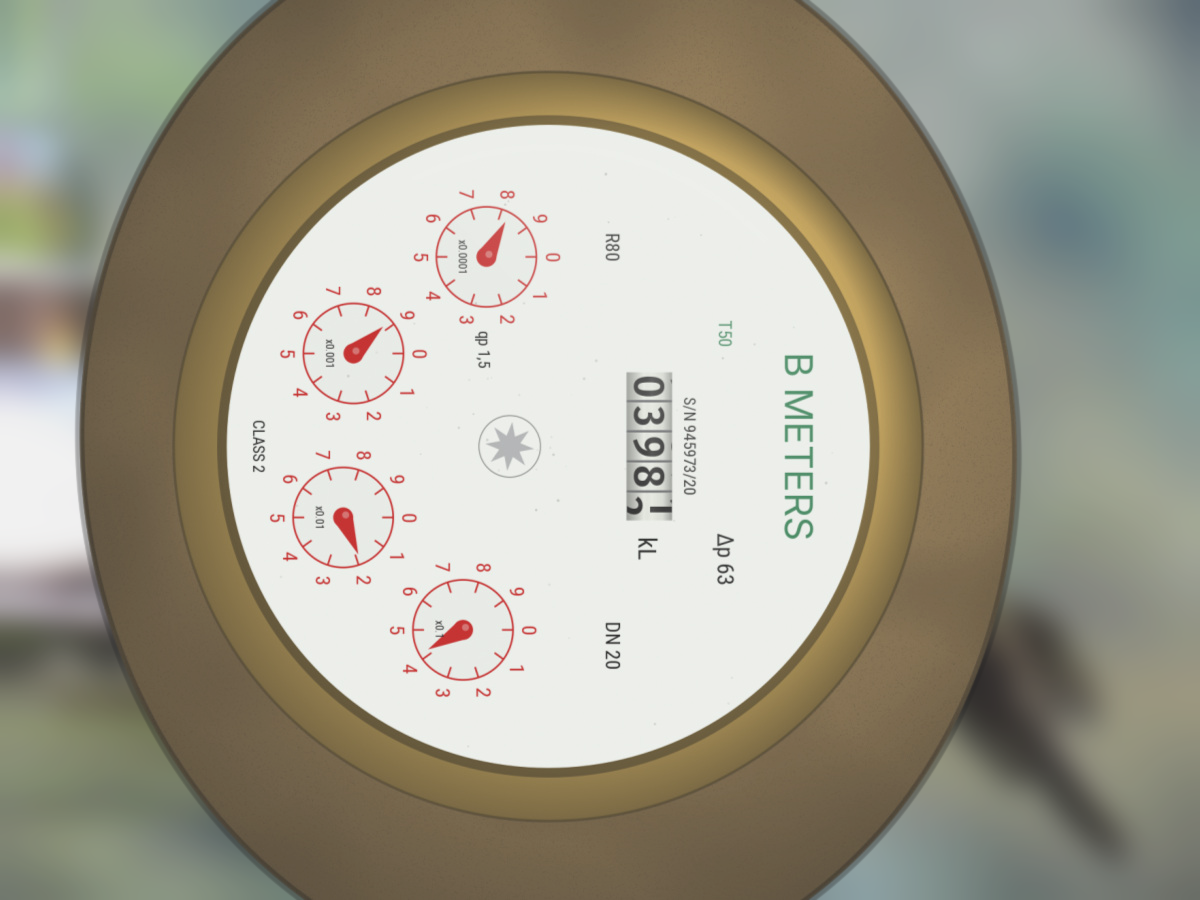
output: value=3981.4188 unit=kL
